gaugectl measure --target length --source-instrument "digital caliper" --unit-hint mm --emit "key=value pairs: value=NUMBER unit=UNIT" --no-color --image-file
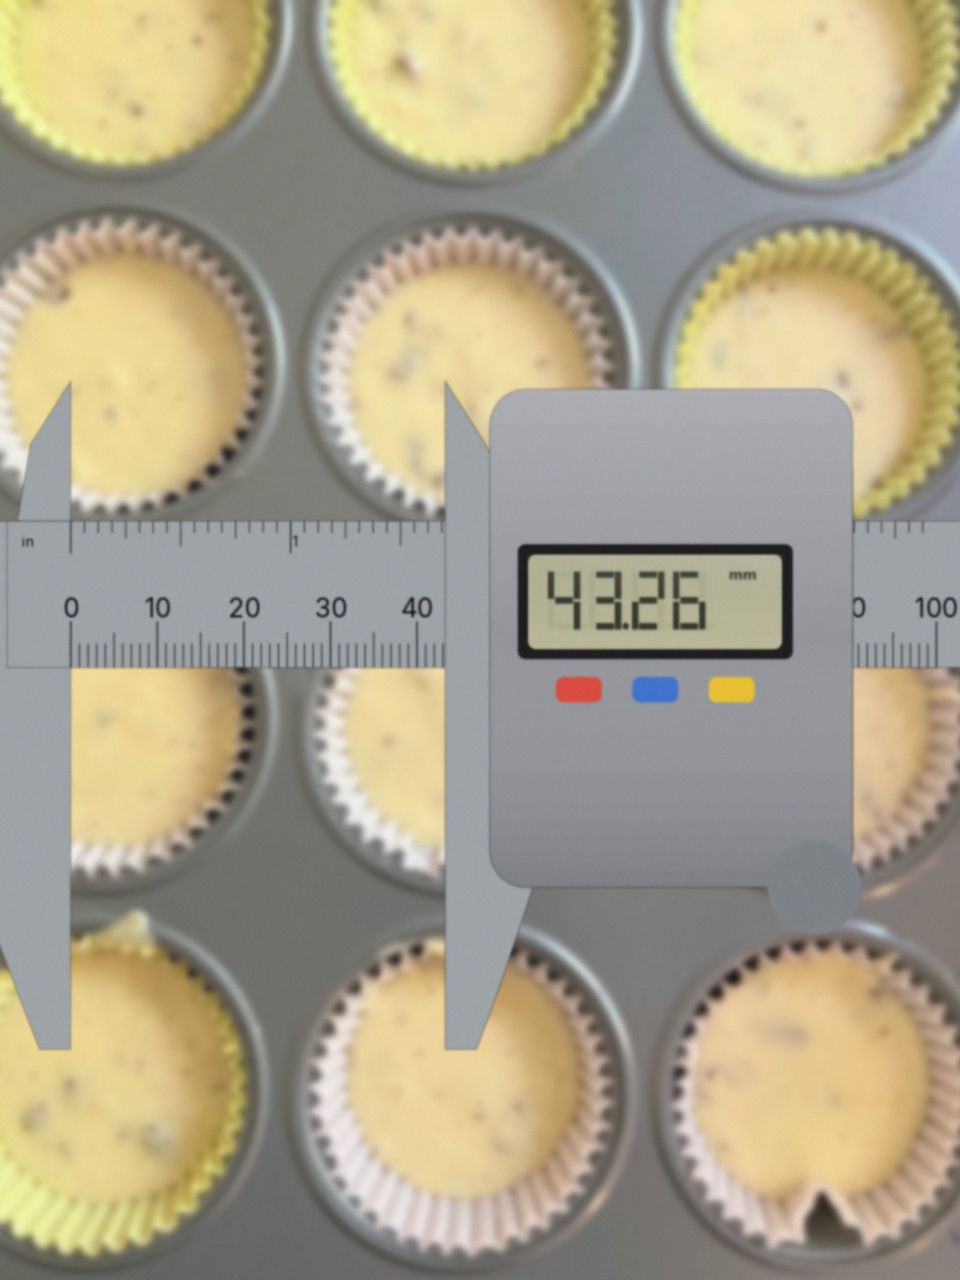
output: value=43.26 unit=mm
